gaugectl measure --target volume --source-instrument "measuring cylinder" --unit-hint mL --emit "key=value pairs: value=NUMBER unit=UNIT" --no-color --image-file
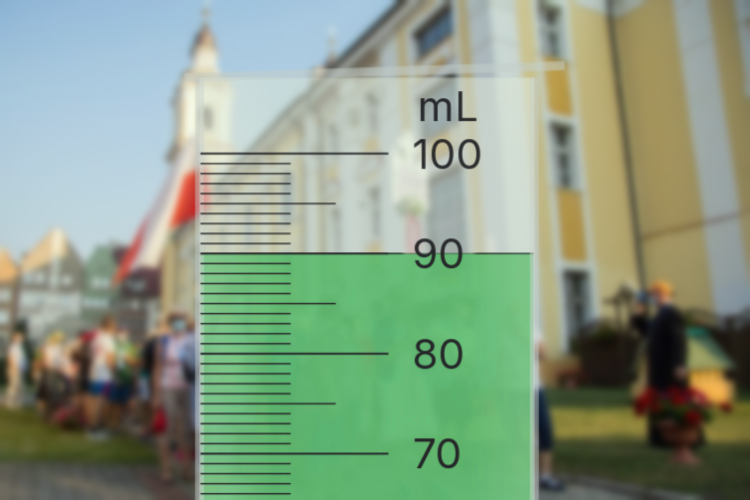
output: value=90 unit=mL
